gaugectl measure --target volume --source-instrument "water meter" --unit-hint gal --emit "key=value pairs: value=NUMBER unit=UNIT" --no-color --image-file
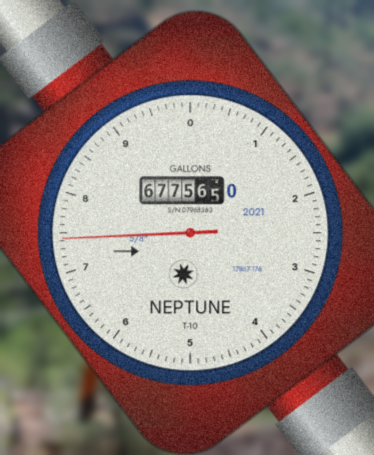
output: value=6775647.4 unit=gal
